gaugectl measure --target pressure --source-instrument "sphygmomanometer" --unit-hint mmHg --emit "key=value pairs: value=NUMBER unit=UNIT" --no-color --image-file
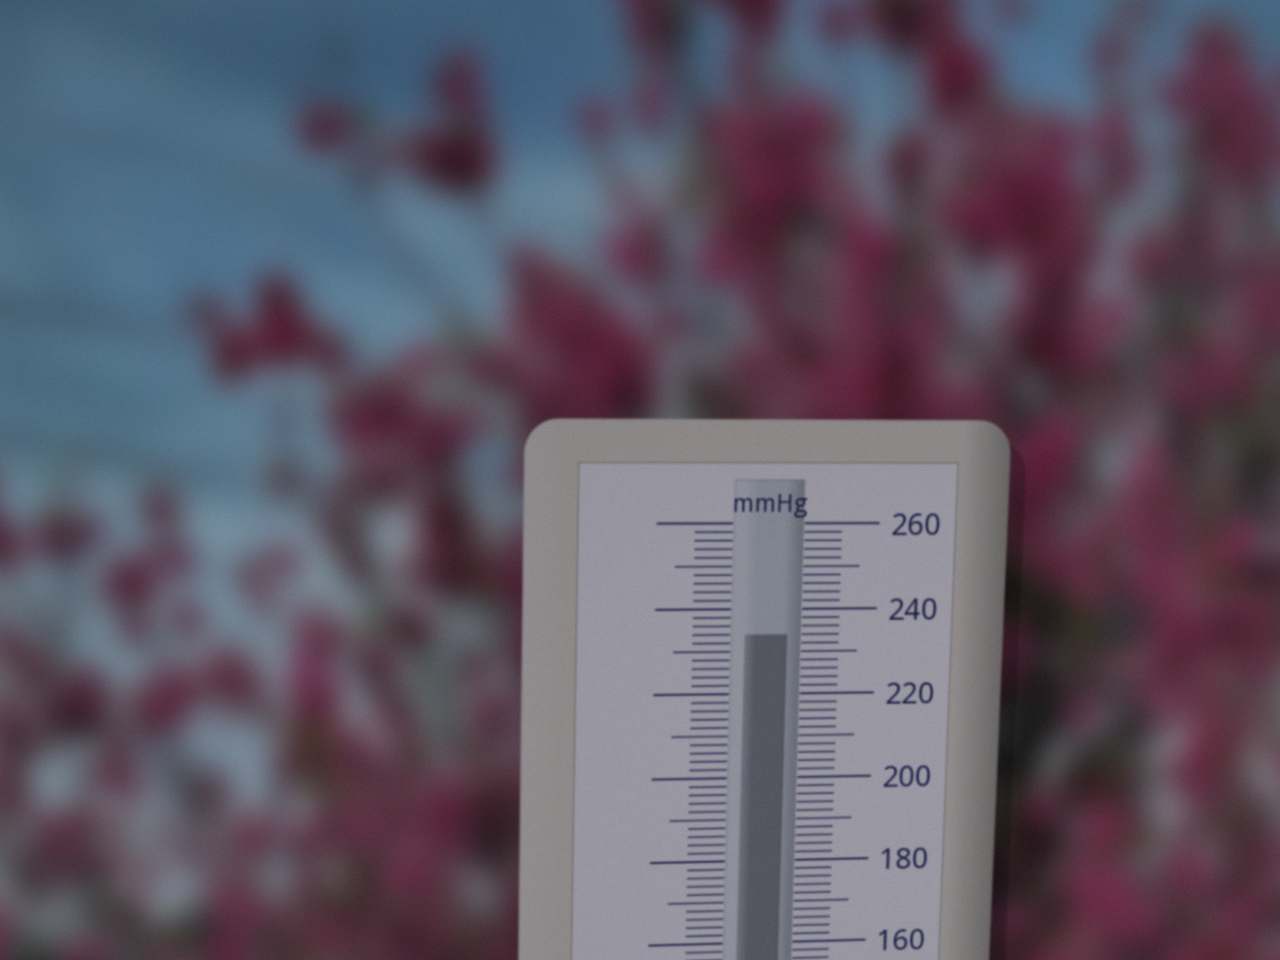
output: value=234 unit=mmHg
